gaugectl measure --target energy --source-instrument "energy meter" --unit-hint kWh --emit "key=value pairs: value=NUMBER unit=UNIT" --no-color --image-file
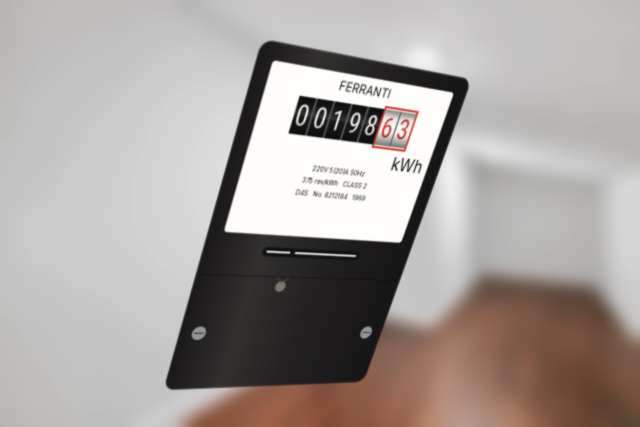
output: value=198.63 unit=kWh
